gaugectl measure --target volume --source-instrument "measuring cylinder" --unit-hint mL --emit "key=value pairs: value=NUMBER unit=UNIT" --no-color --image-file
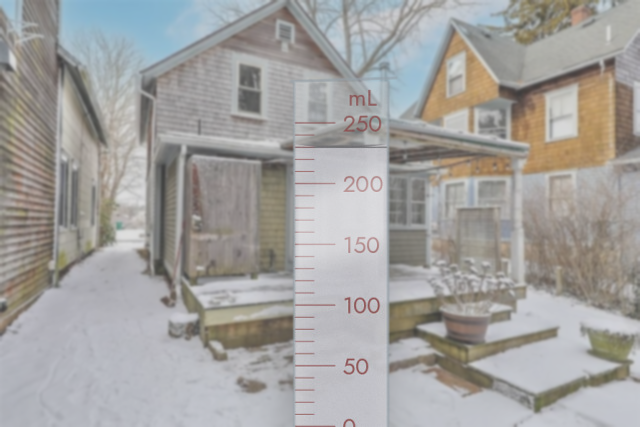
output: value=230 unit=mL
